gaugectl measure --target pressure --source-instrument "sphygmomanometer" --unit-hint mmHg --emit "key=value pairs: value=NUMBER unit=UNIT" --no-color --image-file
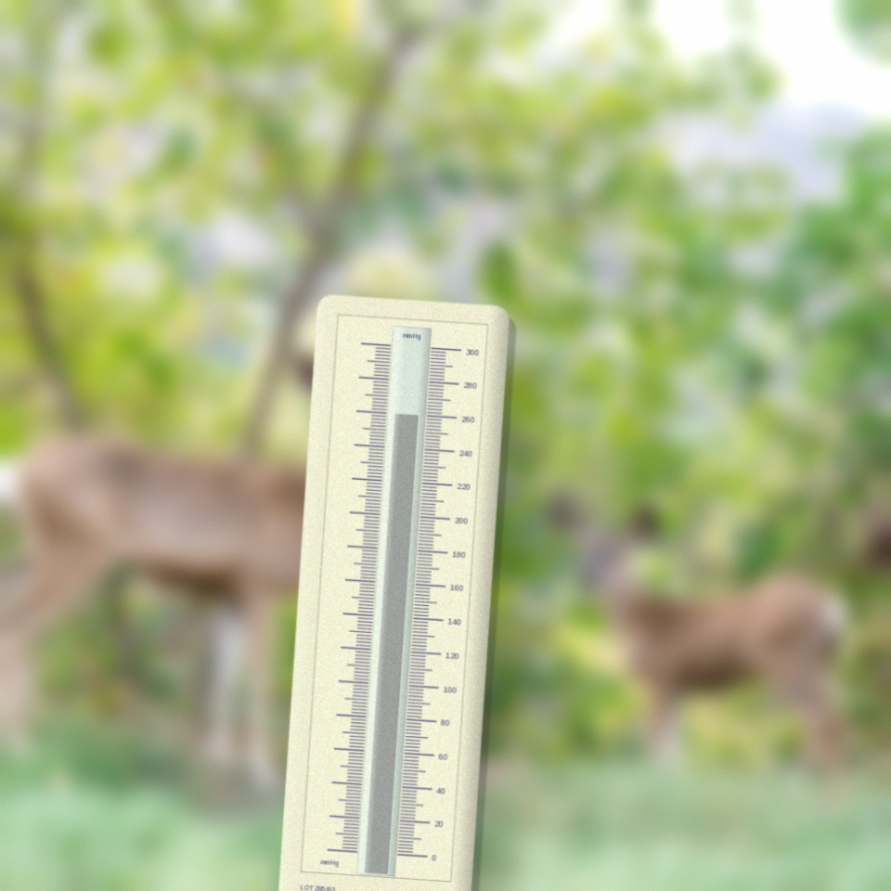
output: value=260 unit=mmHg
